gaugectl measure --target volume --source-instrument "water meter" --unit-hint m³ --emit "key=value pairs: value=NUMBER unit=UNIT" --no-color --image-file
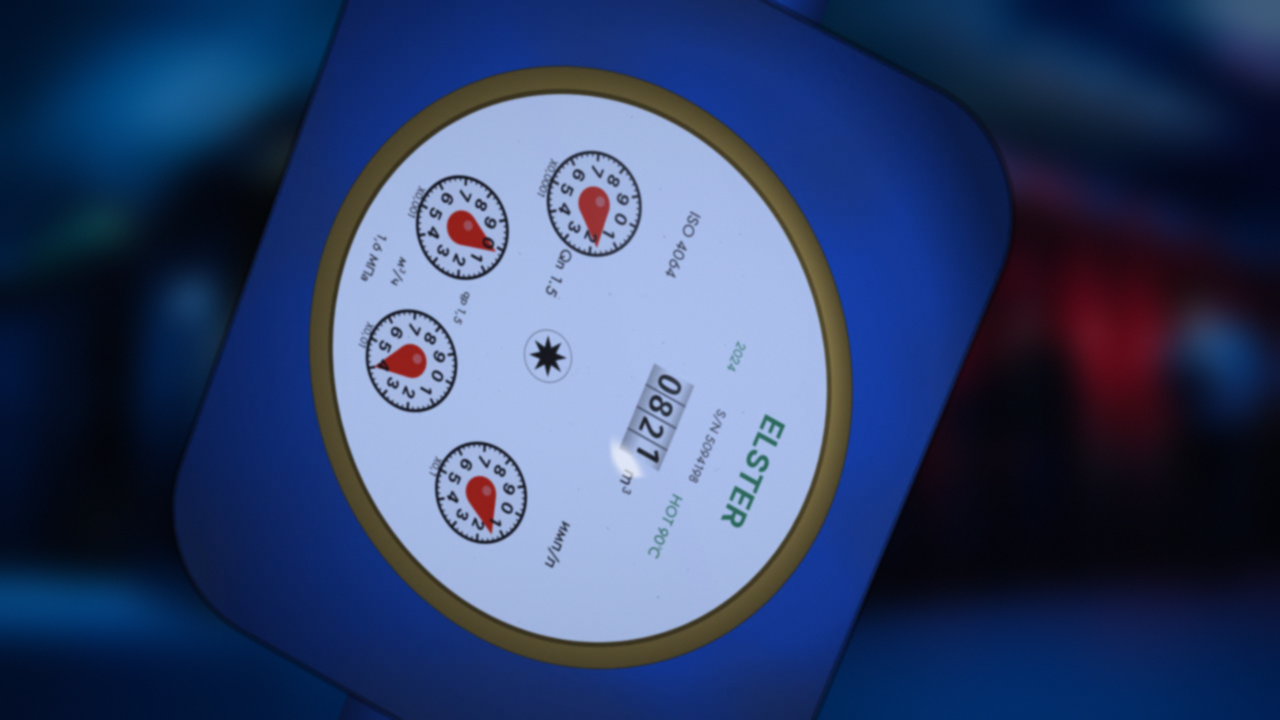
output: value=821.1401 unit=m³
